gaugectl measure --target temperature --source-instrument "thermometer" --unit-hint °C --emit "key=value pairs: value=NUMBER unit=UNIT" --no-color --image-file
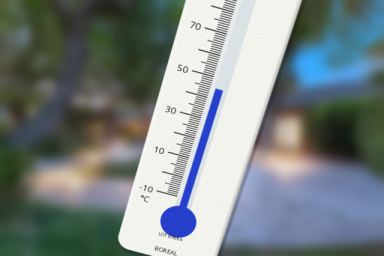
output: value=45 unit=°C
